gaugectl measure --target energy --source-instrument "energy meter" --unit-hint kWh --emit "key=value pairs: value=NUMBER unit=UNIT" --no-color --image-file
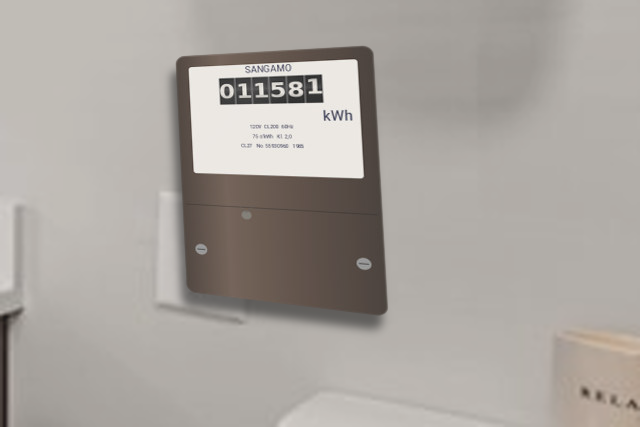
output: value=11581 unit=kWh
